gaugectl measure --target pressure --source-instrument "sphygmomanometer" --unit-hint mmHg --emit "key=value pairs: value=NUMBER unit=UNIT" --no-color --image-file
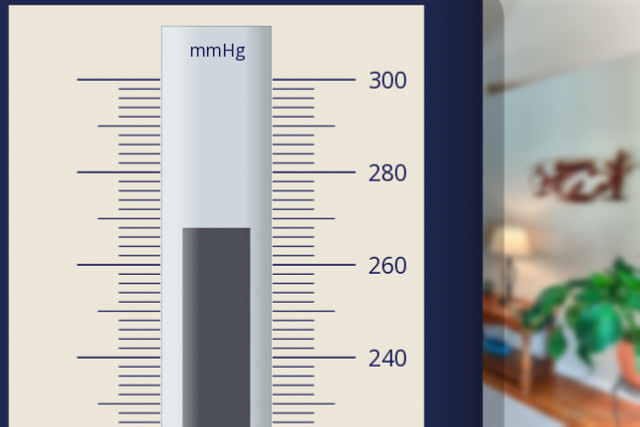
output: value=268 unit=mmHg
